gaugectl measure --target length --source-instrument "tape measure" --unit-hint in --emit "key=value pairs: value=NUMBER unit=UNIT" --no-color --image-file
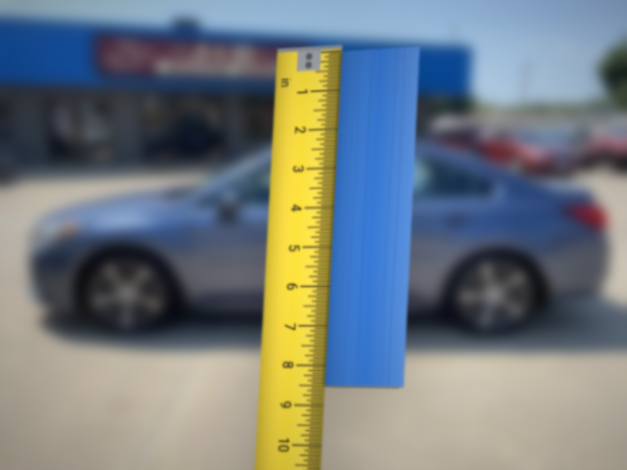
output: value=8.5 unit=in
